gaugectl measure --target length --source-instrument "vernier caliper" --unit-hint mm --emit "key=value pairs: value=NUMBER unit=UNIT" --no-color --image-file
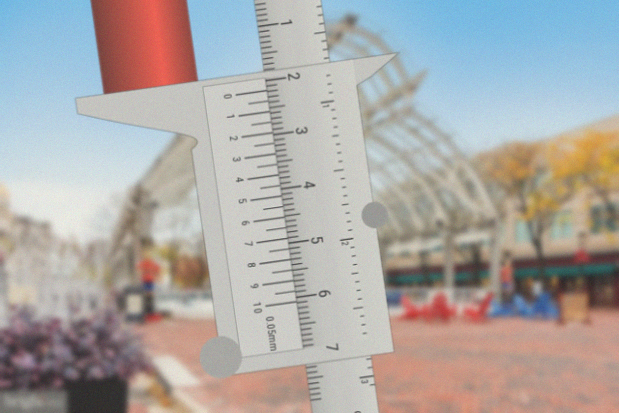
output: value=21.8 unit=mm
